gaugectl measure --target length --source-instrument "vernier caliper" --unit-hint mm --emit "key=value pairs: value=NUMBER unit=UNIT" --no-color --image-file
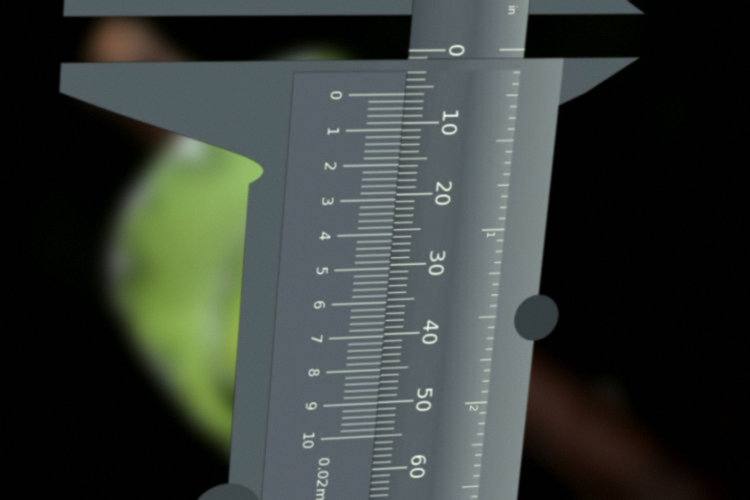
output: value=6.0 unit=mm
